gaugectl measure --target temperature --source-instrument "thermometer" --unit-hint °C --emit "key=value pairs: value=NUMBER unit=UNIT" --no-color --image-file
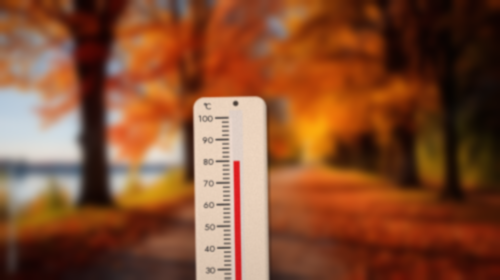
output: value=80 unit=°C
